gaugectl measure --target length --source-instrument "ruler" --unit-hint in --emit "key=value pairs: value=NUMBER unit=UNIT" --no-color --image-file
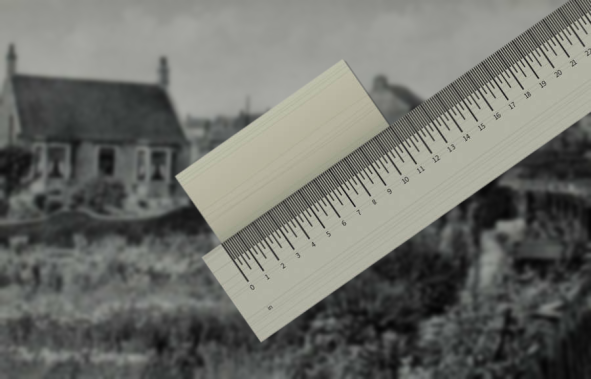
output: value=11 unit=in
